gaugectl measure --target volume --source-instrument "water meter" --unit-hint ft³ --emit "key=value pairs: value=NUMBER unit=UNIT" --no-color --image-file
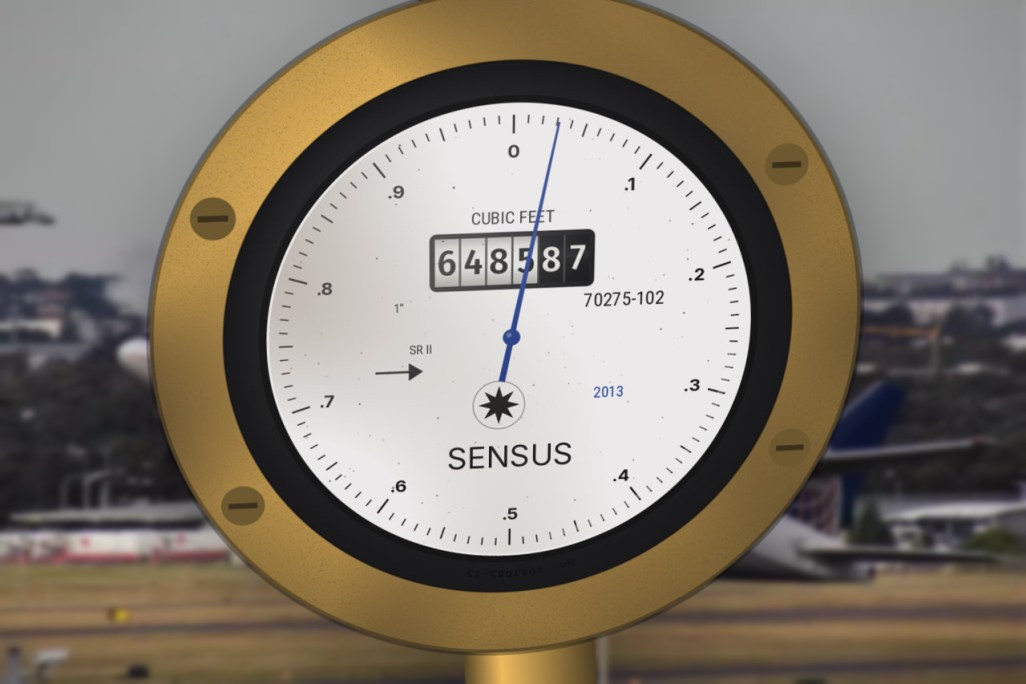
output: value=648587.03 unit=ft³
